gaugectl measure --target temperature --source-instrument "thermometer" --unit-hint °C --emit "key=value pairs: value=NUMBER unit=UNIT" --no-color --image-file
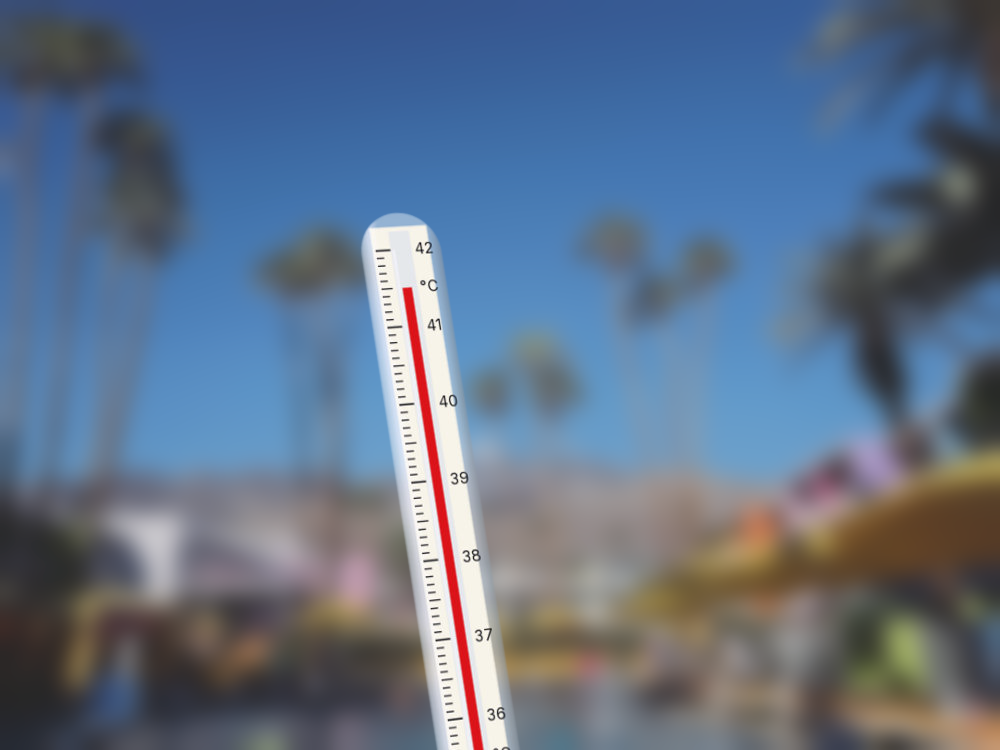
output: value=41.5 unit=°C
